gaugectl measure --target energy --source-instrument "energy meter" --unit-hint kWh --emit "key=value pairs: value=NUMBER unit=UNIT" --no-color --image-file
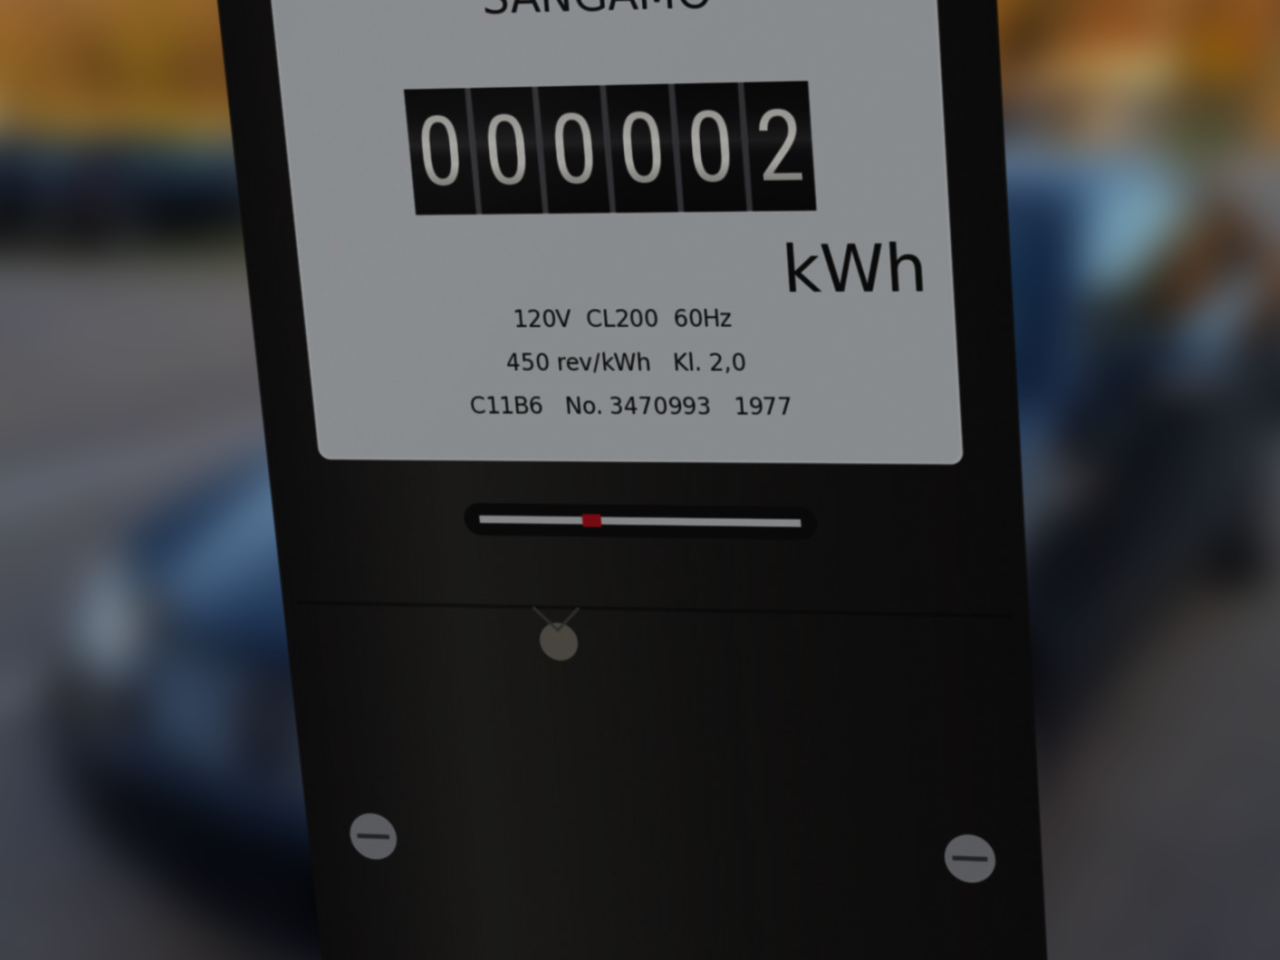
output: value=2 unit=kWh
